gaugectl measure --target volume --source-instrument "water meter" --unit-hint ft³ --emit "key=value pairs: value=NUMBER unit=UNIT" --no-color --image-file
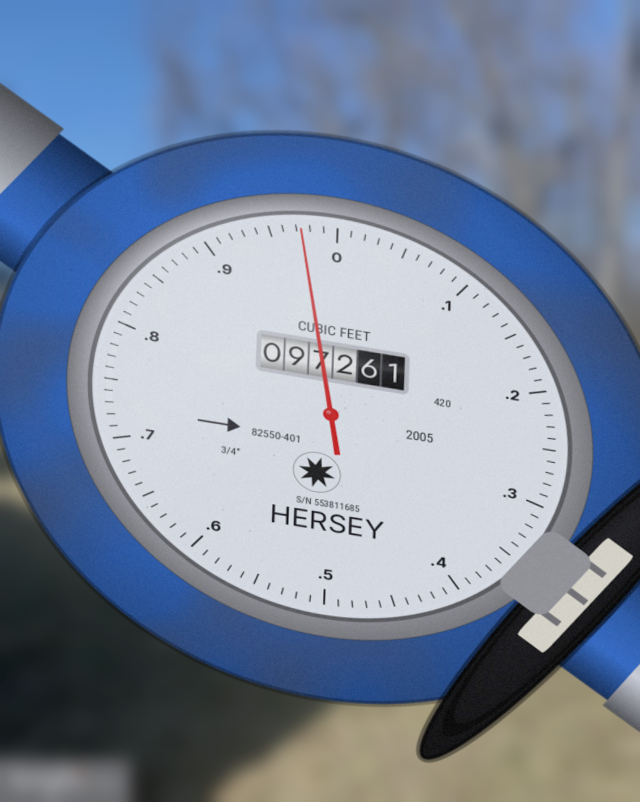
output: value=97260.97 unit=ft³
